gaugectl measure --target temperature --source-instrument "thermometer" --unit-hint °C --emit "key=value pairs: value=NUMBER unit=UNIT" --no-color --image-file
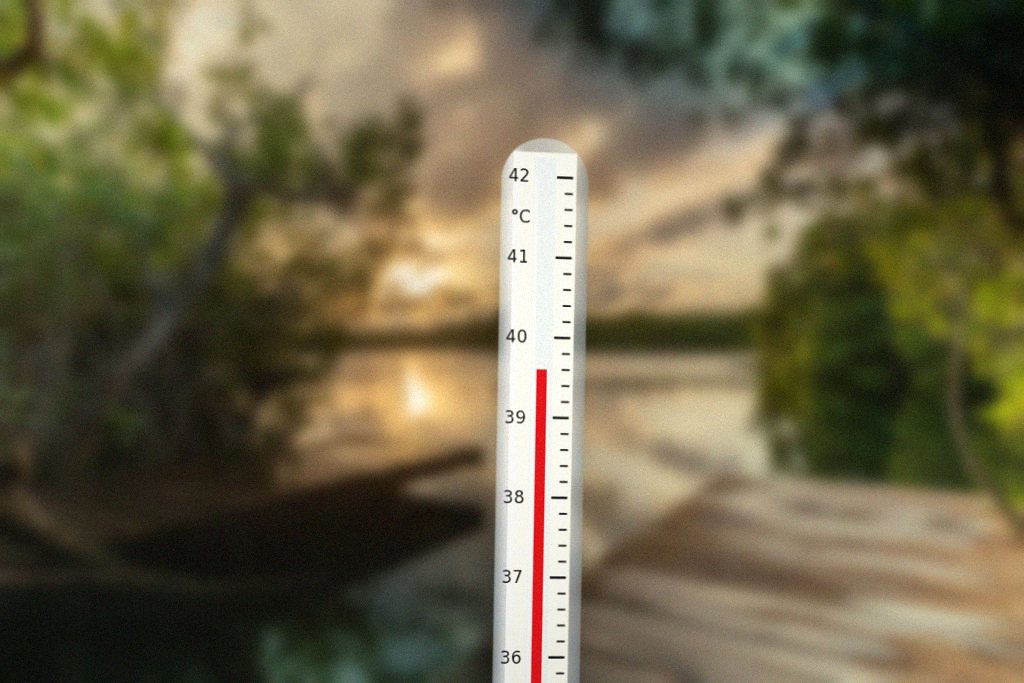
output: value=39.6 unit=°C
